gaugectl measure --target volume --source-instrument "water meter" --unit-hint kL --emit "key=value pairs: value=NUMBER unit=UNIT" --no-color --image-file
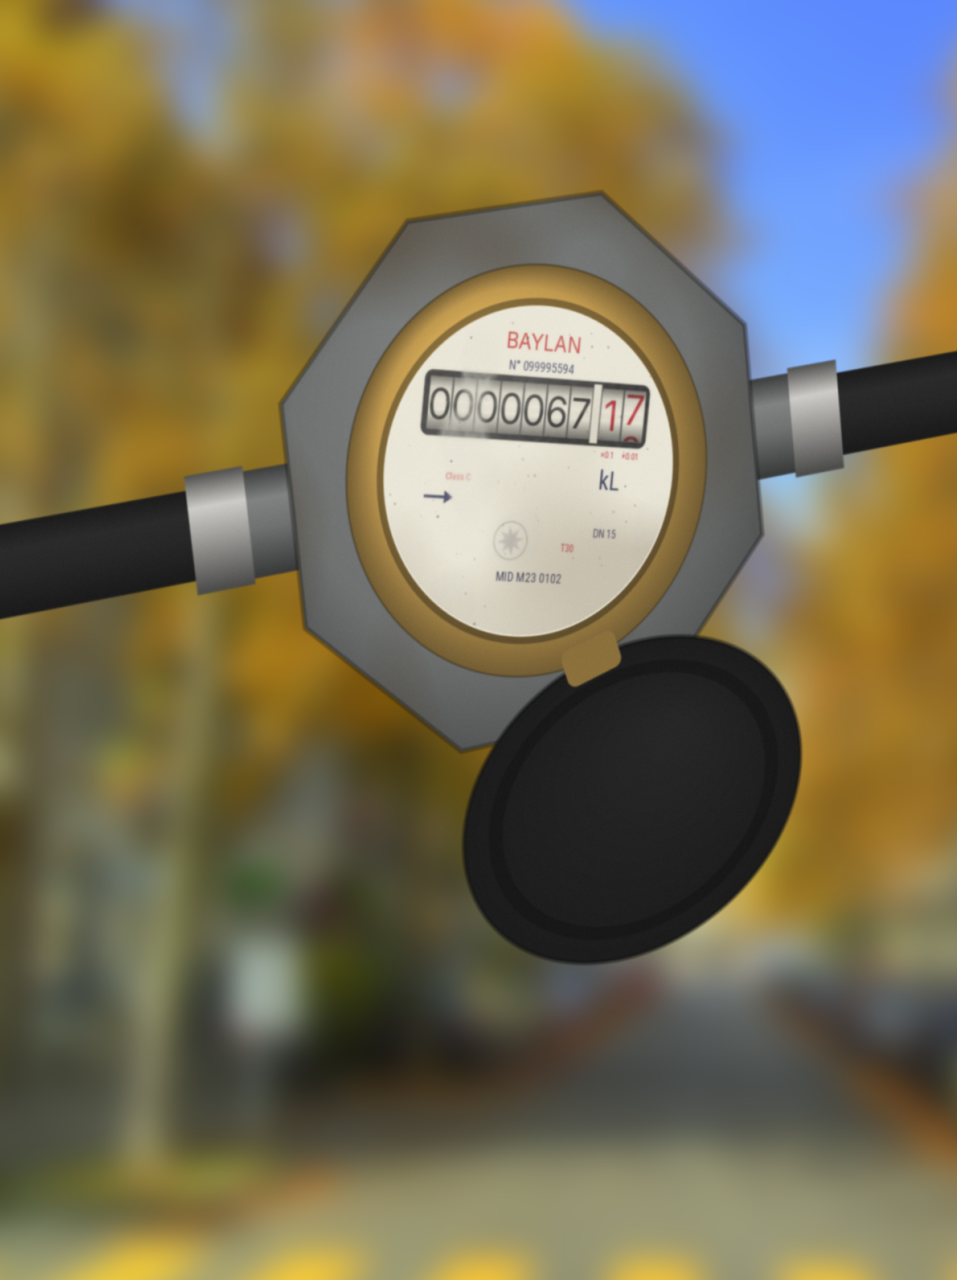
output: value=67.17 unit=kL
